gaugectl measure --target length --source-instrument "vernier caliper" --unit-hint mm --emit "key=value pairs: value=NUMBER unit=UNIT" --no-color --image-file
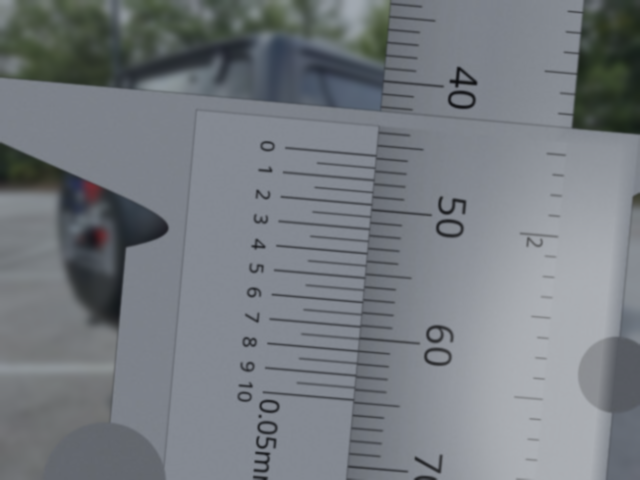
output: value=45.8 unit=mm
